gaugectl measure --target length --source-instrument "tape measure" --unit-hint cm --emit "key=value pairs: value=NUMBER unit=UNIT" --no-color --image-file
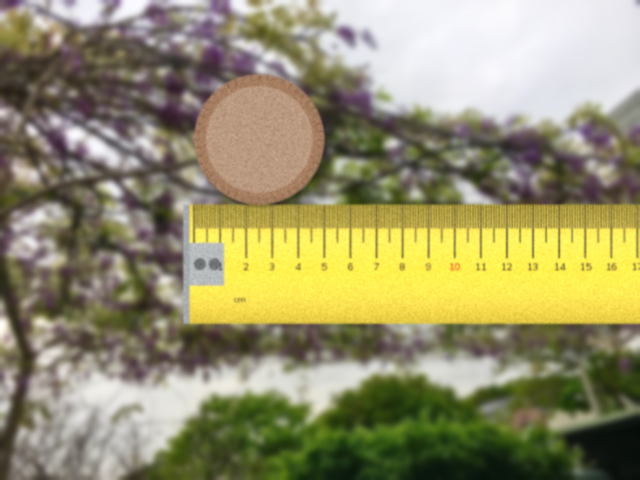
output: value=5 unit=cm
